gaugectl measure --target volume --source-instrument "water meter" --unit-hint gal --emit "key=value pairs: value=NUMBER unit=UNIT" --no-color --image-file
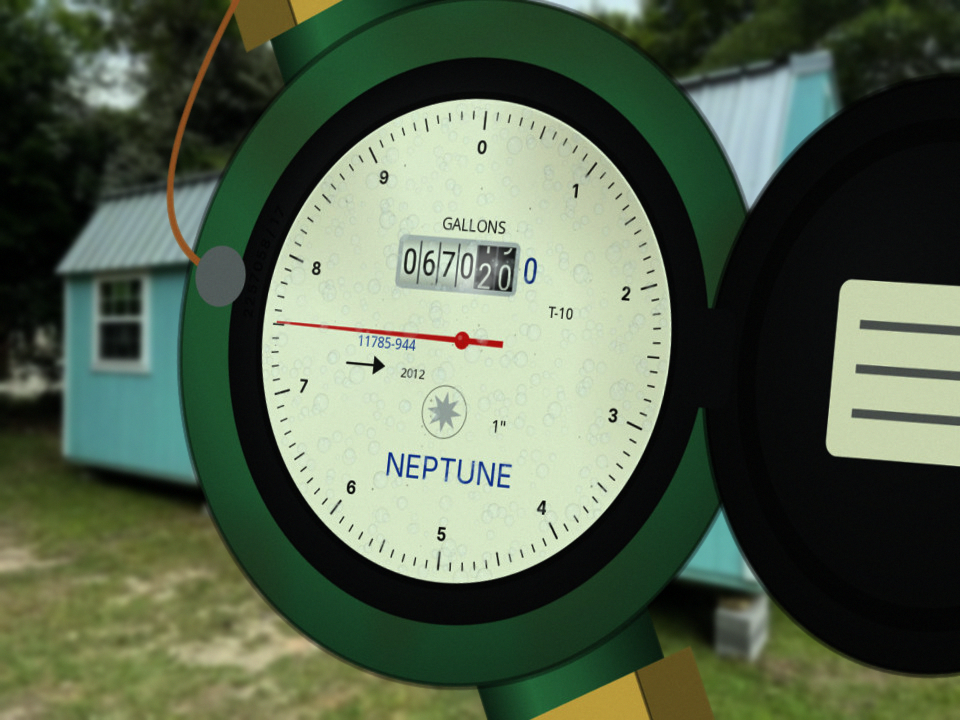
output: value=670197.5 unit=gal
